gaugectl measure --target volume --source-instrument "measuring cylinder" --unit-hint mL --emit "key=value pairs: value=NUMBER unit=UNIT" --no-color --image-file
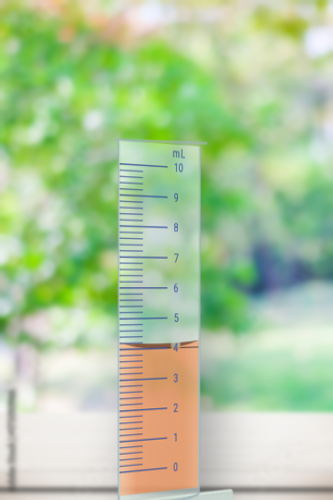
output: value=4 unit=mL
